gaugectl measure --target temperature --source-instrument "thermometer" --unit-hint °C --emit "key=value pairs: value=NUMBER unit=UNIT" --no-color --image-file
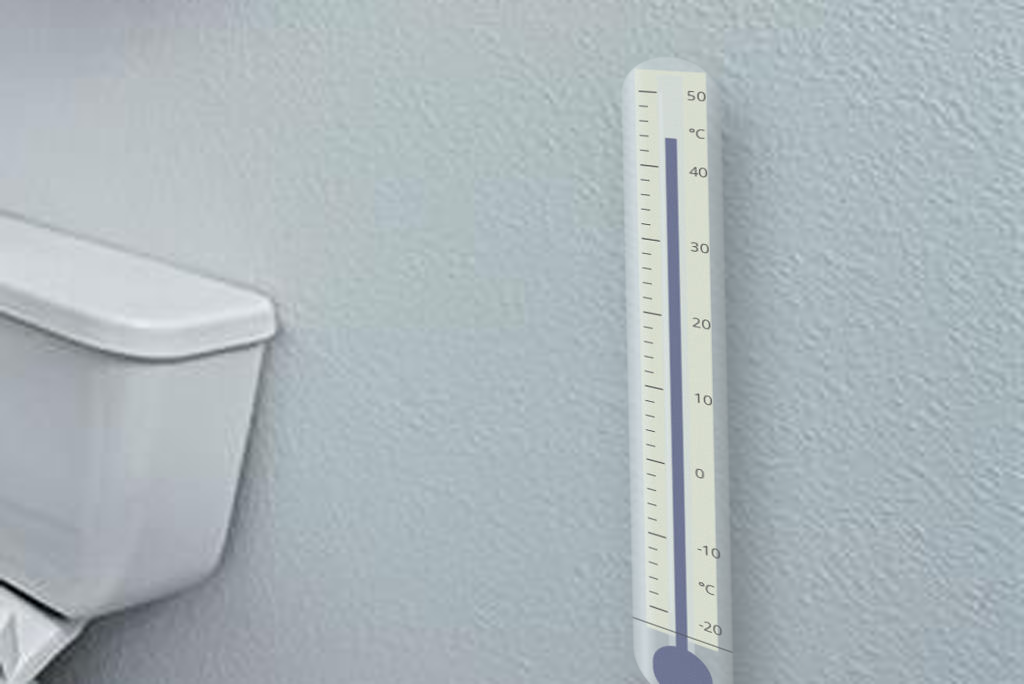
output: value=44 unit=°C
